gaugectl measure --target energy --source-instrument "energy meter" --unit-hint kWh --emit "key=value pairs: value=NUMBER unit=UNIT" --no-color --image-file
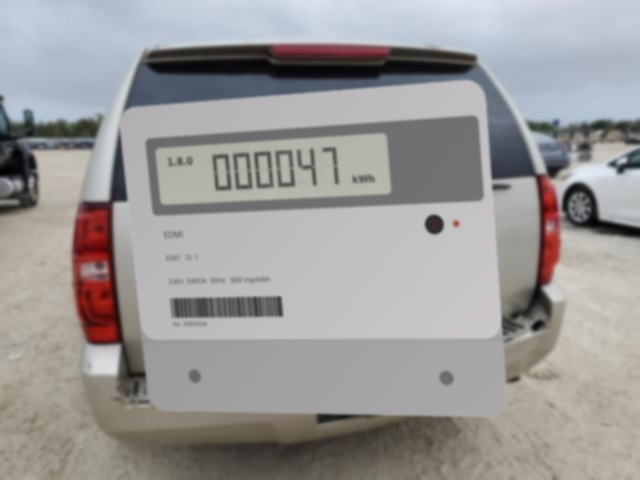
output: value=47 unit=kWh
